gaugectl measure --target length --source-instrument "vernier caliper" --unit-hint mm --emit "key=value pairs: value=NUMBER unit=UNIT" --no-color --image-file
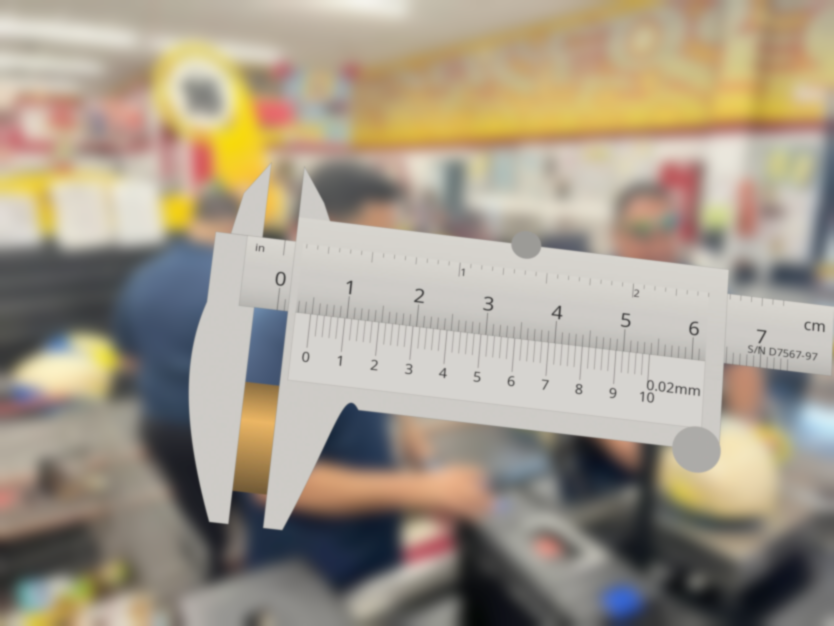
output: value=4.8 unit=mm
